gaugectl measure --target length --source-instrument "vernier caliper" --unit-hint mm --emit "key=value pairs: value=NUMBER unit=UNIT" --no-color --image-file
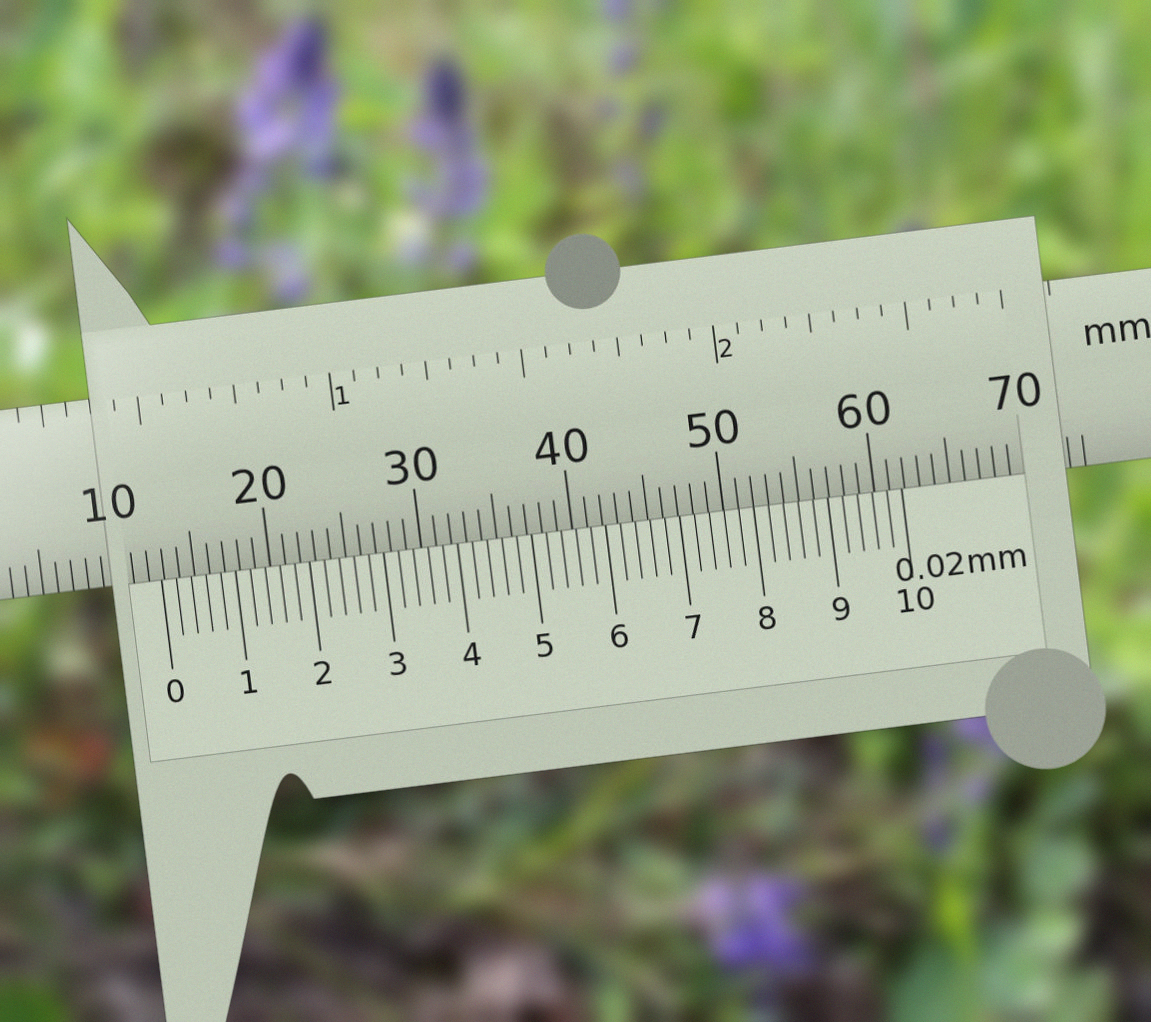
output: value=12.8 unit=mm
